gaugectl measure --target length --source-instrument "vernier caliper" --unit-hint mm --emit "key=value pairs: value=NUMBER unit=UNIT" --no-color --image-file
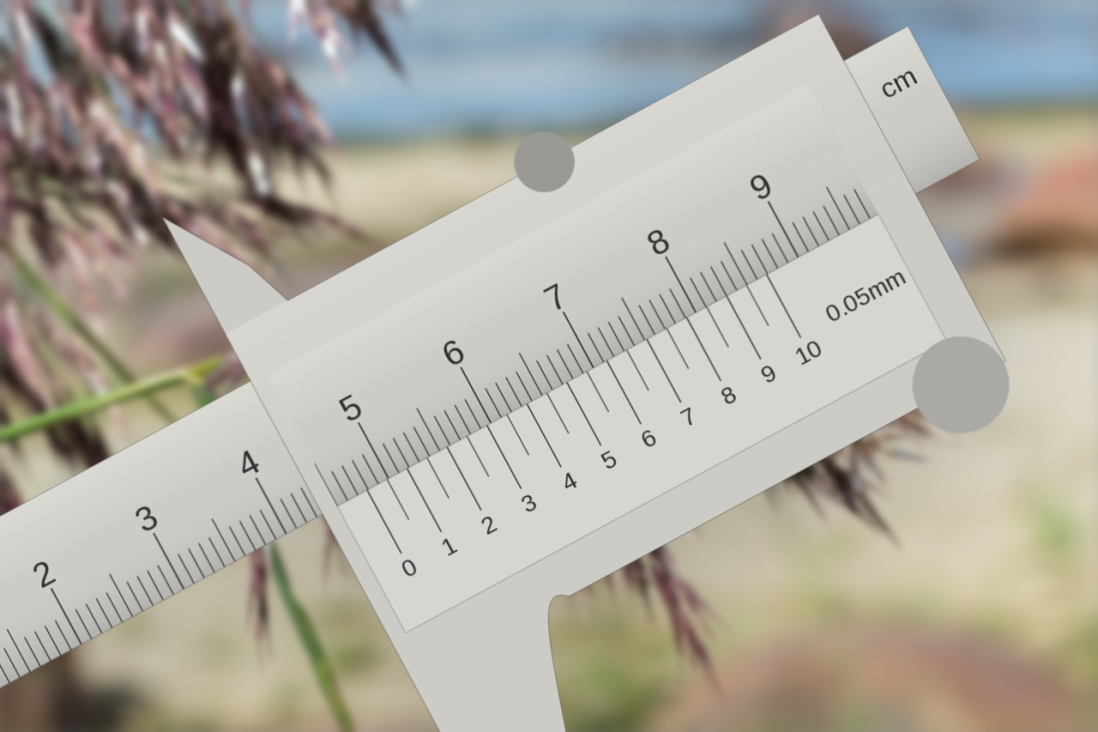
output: value=47.9 unit=mm
